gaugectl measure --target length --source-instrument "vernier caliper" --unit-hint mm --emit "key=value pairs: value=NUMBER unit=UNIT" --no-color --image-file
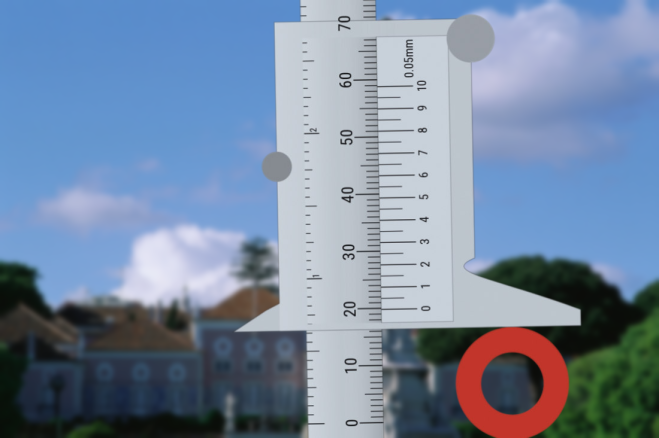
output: value=19.8 unit=mm
